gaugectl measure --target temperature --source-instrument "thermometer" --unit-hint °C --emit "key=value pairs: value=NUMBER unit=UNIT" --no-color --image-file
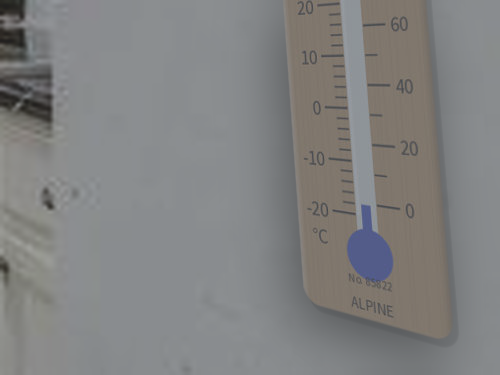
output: value=-18 unit=°C
